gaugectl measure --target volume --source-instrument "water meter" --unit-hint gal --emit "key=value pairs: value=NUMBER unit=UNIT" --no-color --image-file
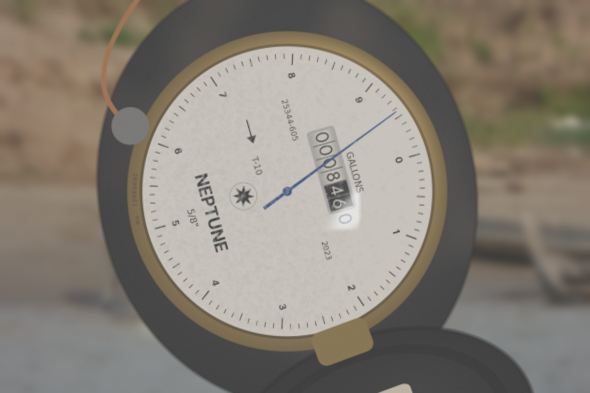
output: value=8459.4 unit=gal
